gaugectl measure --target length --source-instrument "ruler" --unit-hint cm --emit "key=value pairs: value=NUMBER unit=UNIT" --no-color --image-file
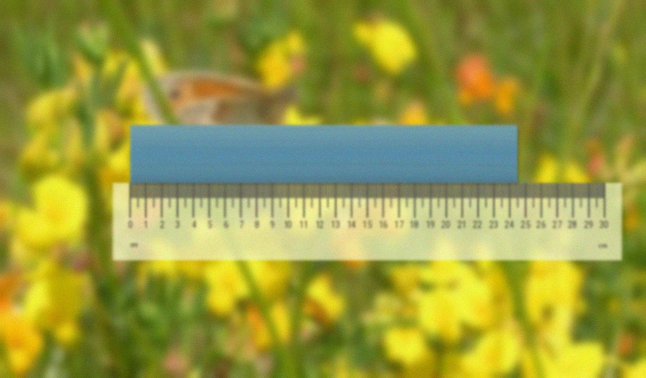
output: value=24.5 unit=cm
